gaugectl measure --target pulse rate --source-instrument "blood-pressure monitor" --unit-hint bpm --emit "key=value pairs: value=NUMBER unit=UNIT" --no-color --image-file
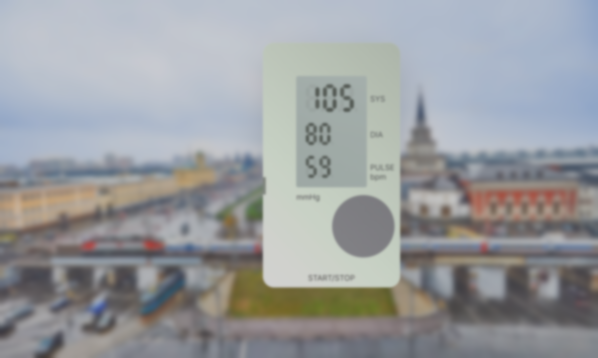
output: value=59 unit=bpm
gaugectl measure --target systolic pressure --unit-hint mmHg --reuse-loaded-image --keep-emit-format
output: value=105 unit=mmHg
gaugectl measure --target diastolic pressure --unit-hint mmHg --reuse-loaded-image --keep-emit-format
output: value=80 unit=mmHg
